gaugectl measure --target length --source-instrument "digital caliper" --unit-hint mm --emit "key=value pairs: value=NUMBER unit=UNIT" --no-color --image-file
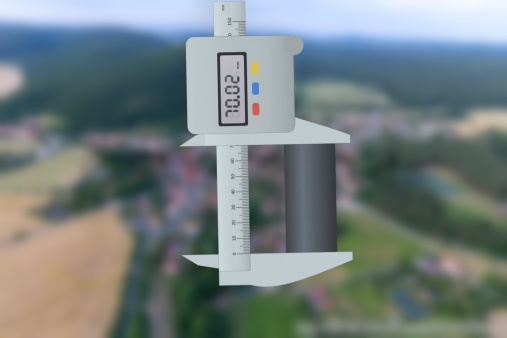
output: value=70.02 unit=mm
